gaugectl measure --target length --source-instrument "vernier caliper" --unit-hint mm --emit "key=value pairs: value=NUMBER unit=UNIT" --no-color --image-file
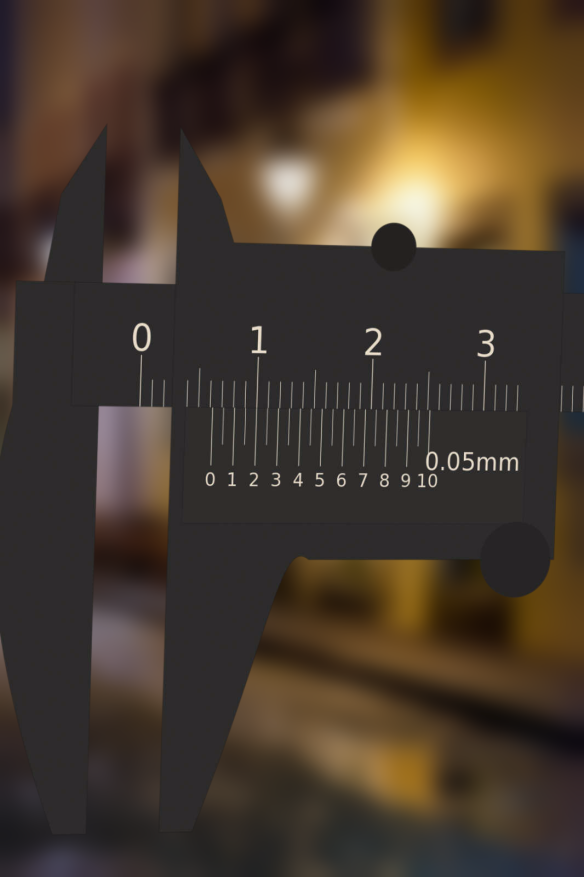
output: value=6.2 unit=mm
